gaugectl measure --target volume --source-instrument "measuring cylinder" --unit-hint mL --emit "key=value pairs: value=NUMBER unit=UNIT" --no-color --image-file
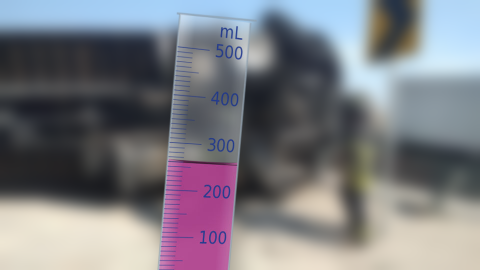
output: value=260 unit=mL
